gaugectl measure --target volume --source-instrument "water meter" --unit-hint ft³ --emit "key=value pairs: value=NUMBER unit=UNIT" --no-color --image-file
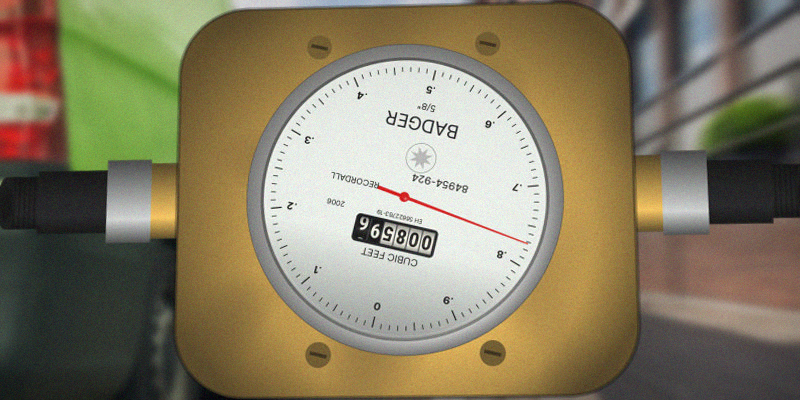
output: value=8595.77 unit=ft³
